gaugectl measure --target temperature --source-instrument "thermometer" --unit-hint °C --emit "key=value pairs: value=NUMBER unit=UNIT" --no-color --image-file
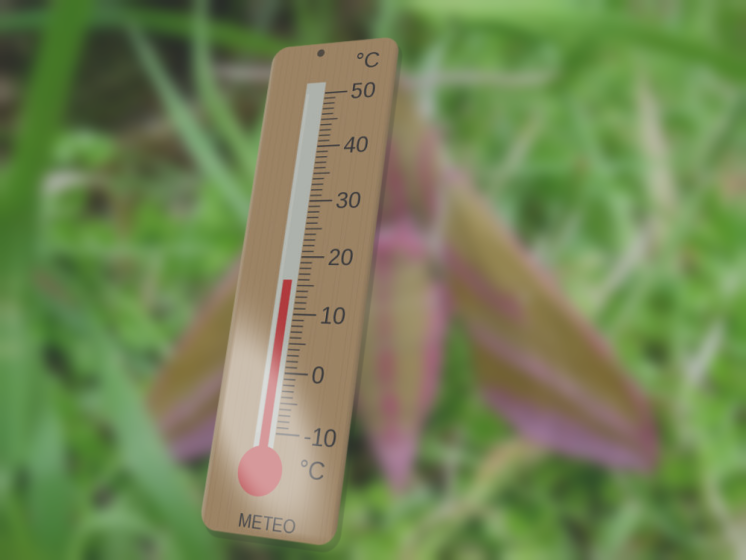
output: value=16 unit=°C
